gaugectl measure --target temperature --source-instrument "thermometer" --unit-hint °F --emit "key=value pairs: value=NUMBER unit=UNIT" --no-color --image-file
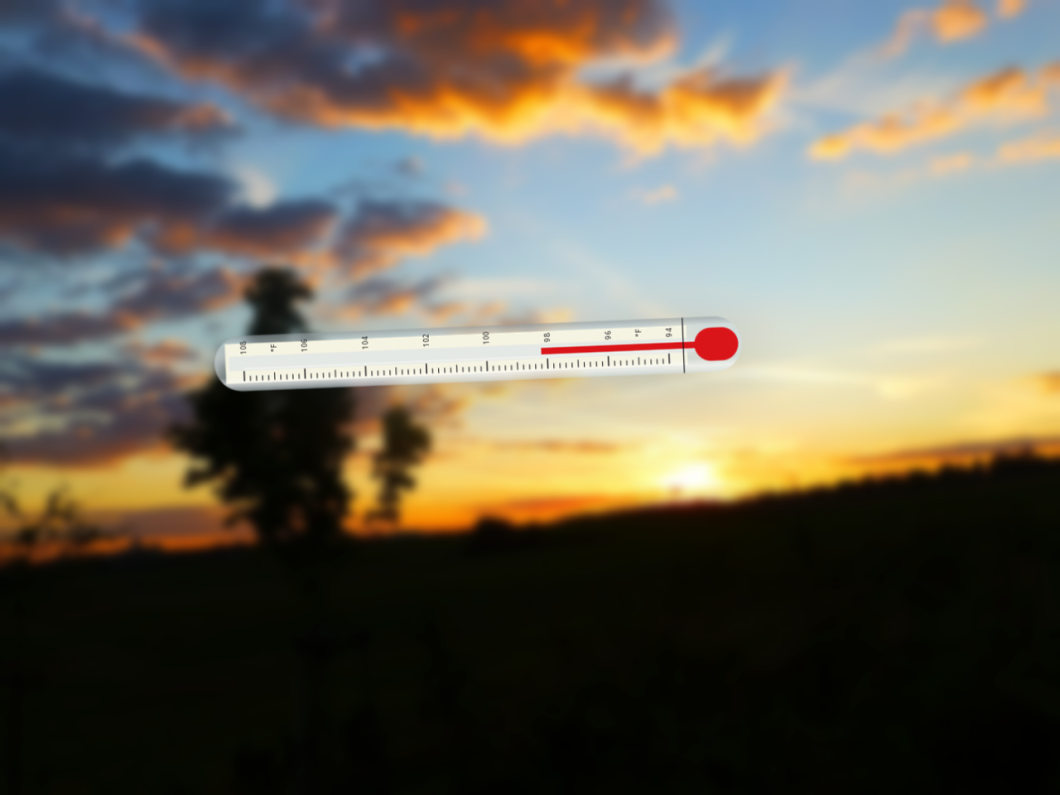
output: value=98.2 unit=°F
